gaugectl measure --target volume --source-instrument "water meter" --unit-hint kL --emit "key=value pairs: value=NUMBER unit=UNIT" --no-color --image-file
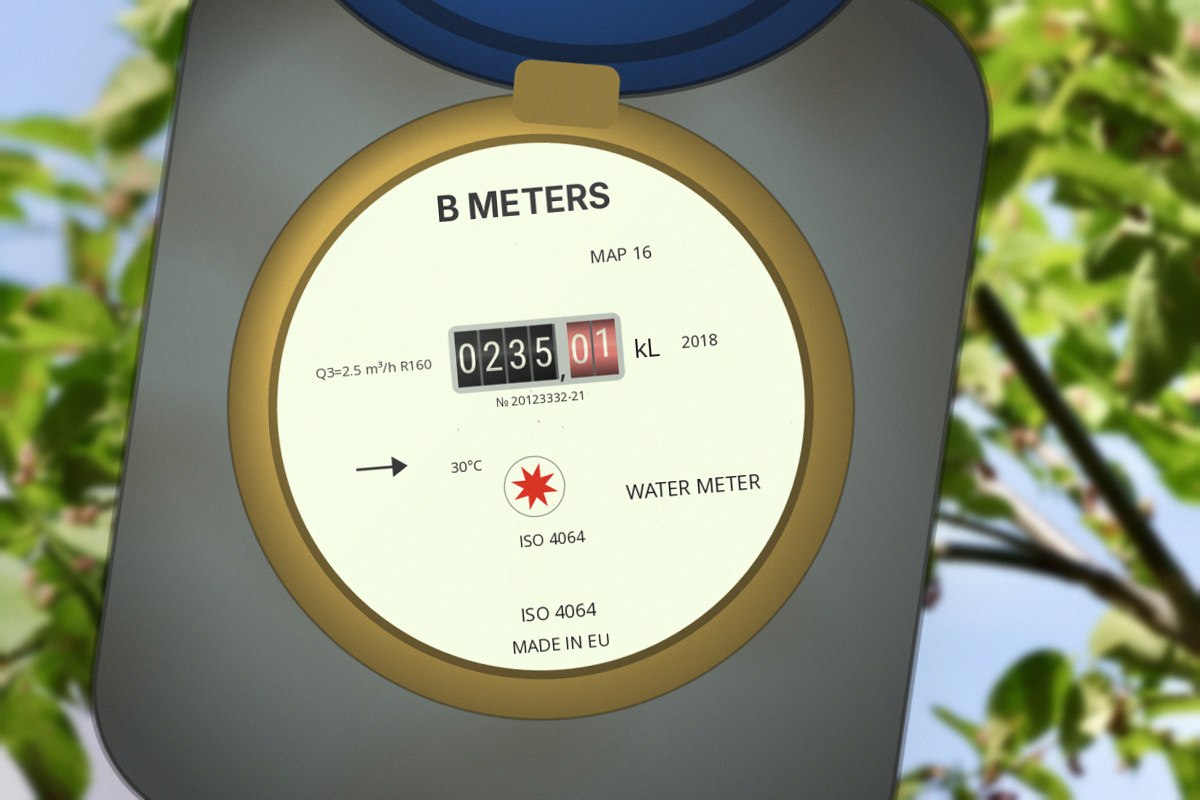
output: value=235.01 unit=kL
